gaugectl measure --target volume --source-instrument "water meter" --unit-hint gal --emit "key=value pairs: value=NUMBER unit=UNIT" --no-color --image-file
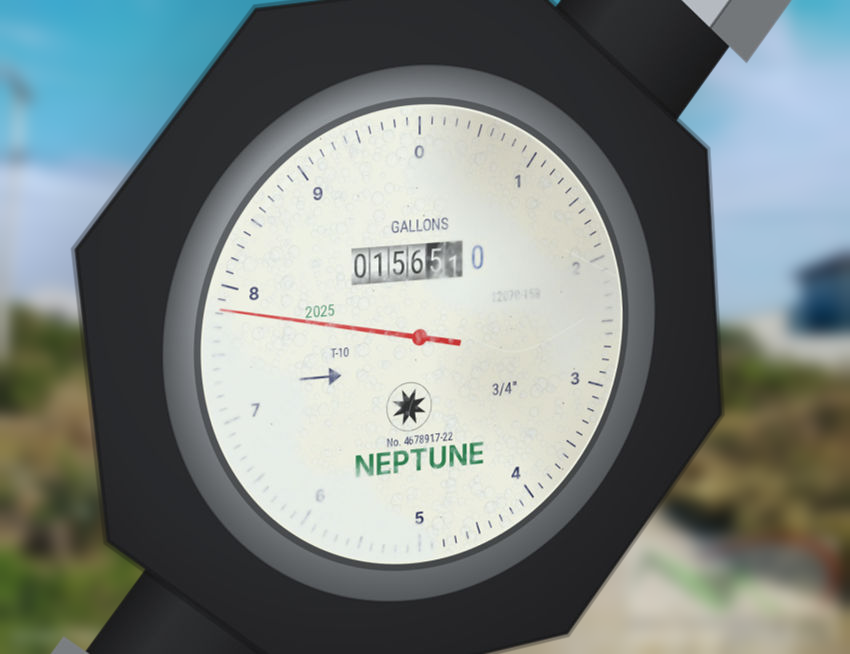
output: value=156507.8 unit=gal
